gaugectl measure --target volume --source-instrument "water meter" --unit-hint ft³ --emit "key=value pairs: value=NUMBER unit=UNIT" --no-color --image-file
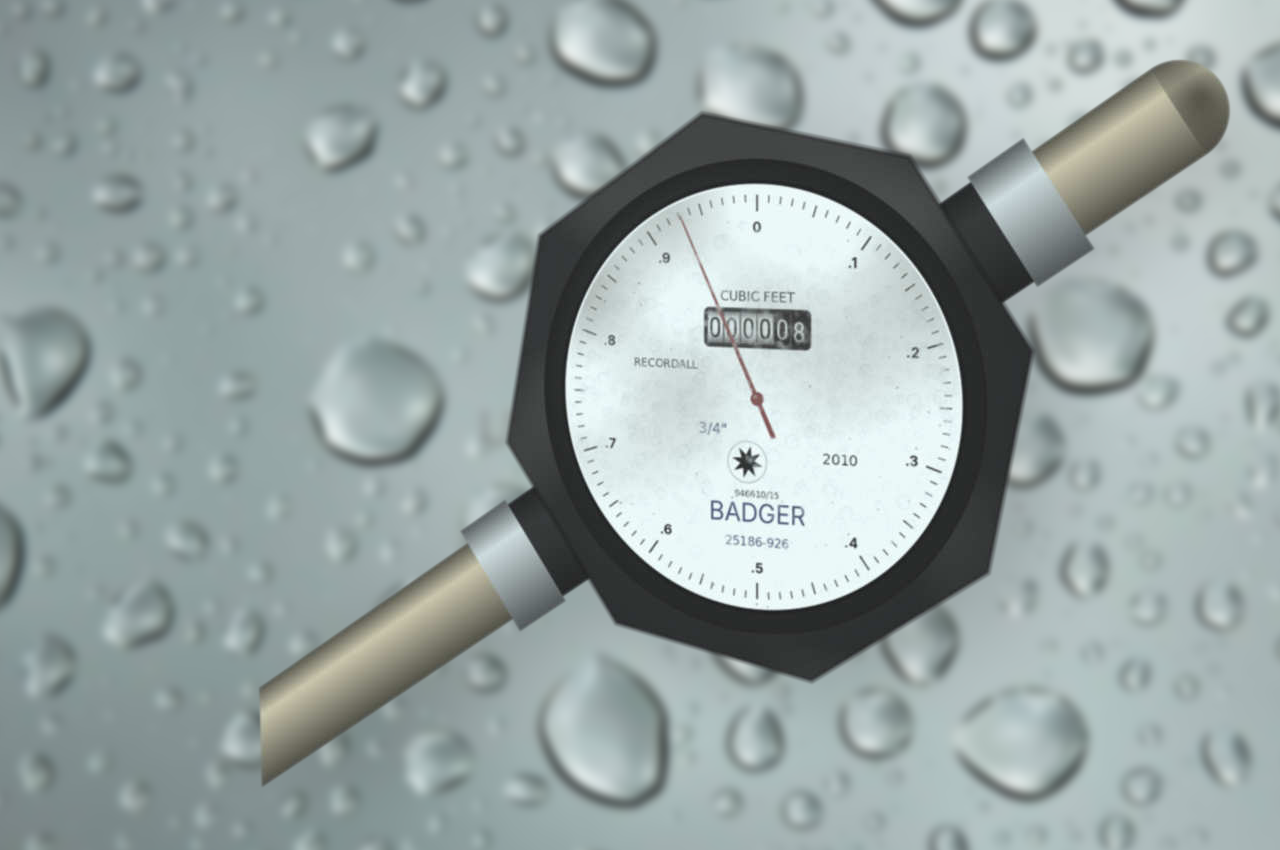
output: value=7.93 unit=ft³
